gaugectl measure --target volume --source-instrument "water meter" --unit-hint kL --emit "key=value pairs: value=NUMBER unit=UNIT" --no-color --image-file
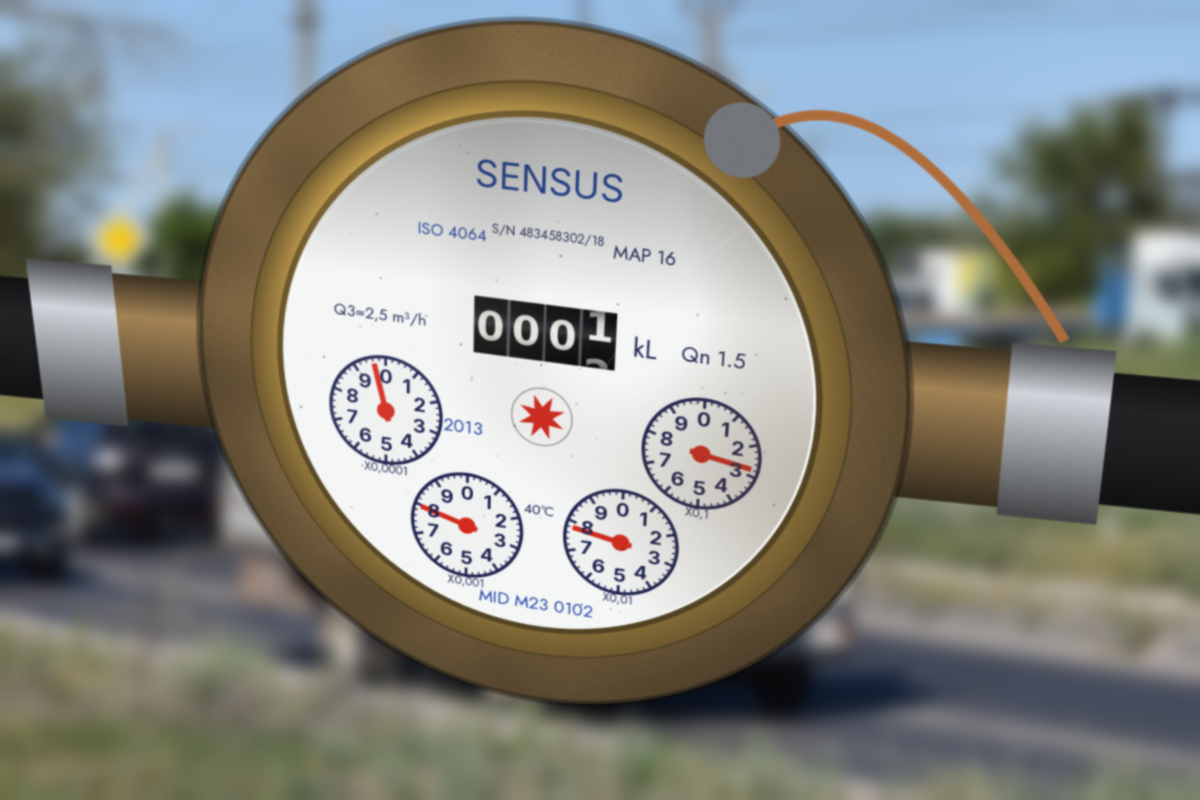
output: value=1.2779 unit=kL
